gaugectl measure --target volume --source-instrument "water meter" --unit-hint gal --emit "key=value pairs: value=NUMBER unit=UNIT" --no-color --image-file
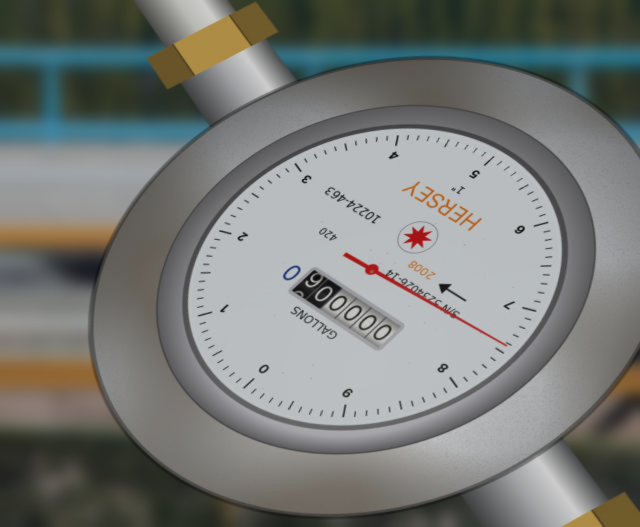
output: value=57.4 unit=gal
